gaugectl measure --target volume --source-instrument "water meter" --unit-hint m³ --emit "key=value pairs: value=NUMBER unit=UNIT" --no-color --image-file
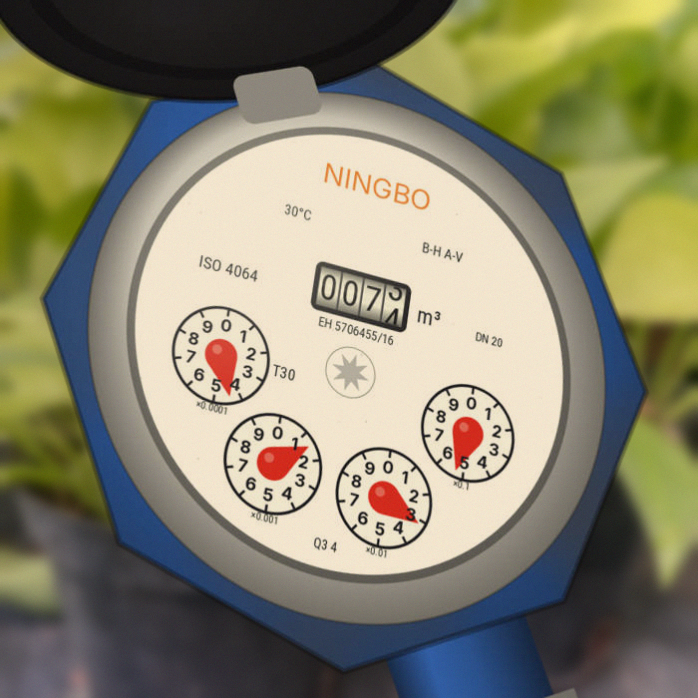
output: value=73.5314 unit=m³
